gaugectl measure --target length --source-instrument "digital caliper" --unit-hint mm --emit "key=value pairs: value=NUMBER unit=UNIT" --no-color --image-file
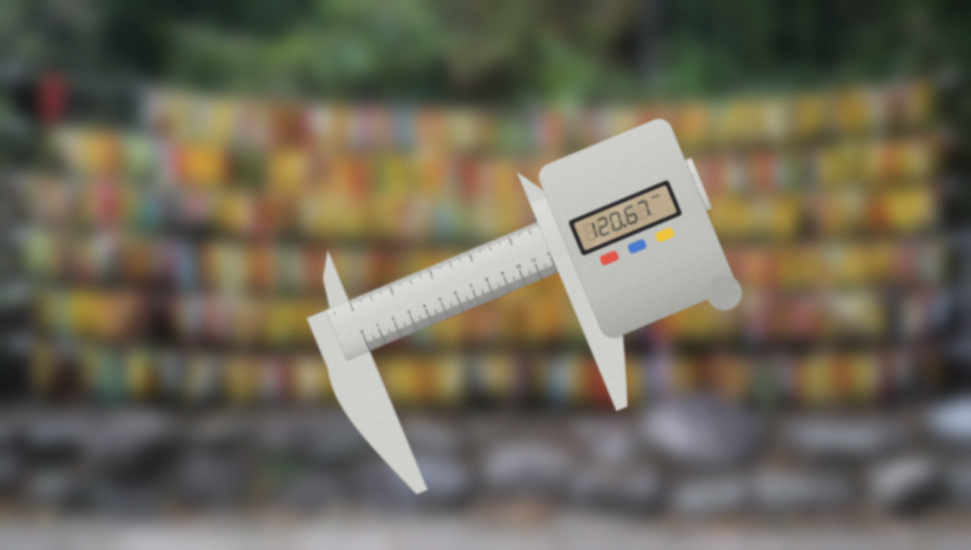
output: value=120.67 unit=mm
